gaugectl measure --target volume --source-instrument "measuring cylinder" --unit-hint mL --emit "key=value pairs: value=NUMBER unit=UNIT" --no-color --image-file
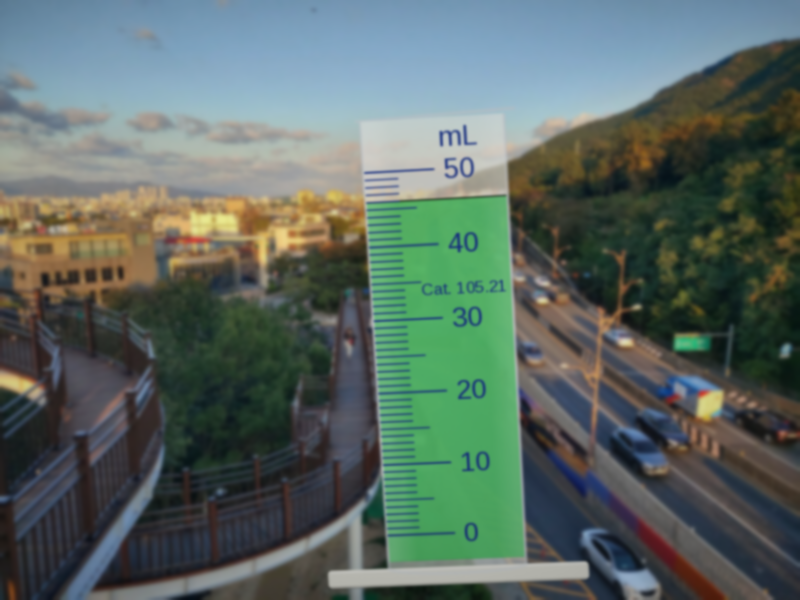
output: value=46 unit=mL
